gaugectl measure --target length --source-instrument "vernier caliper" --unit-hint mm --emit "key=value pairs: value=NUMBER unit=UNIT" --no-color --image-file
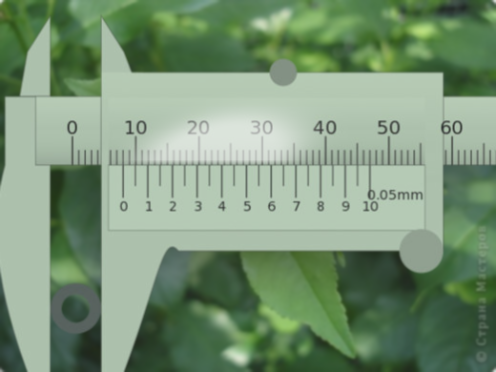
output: value=8.0 unit=mm
